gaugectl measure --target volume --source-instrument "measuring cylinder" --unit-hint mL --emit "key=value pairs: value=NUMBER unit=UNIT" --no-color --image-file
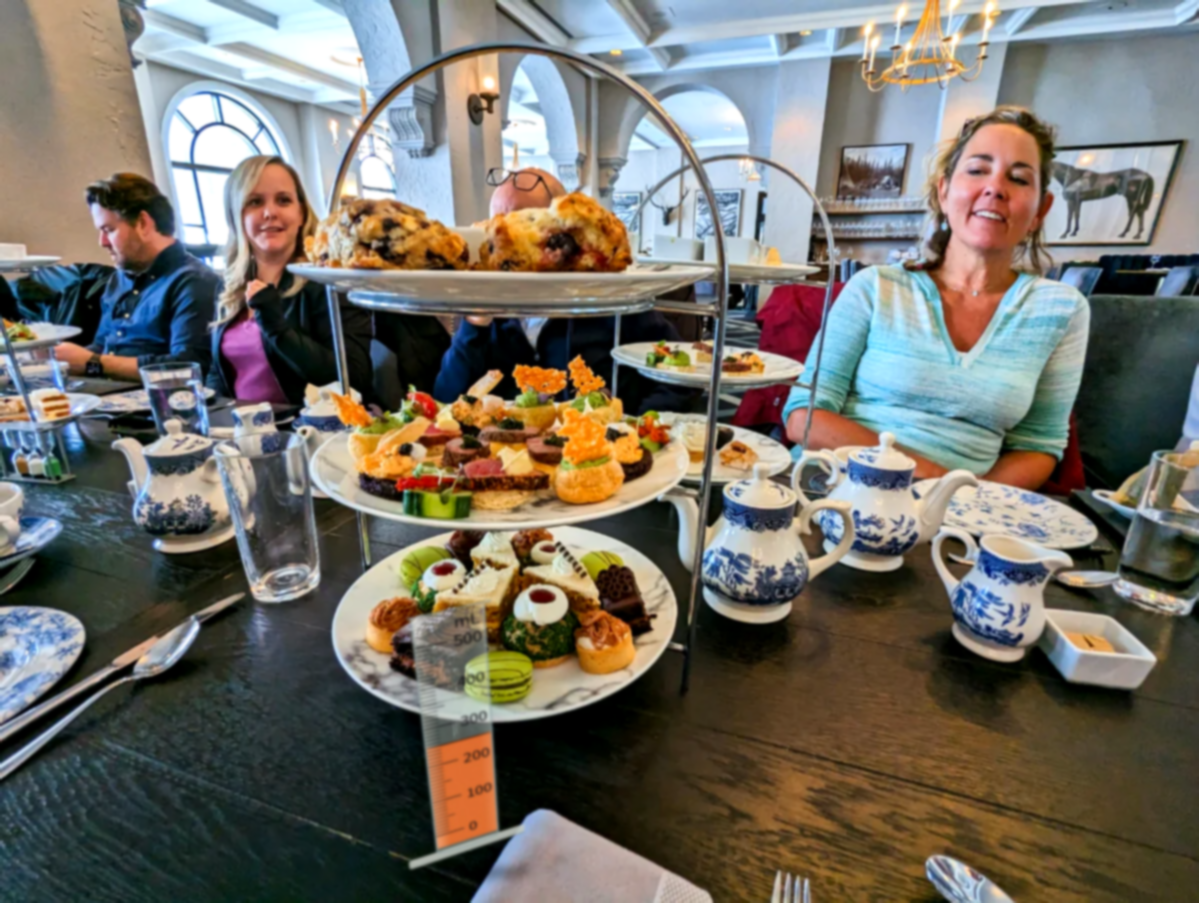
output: value=250 unit=mL
